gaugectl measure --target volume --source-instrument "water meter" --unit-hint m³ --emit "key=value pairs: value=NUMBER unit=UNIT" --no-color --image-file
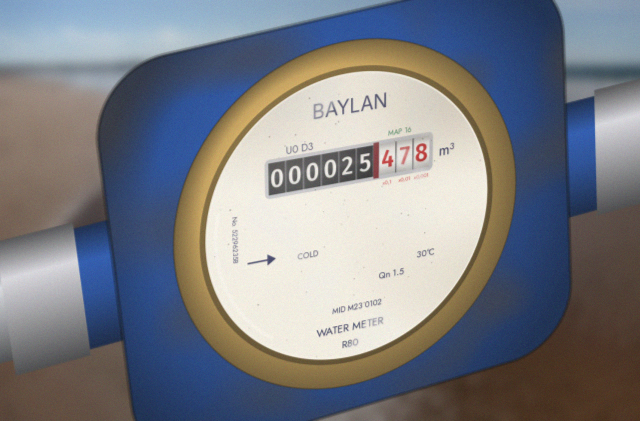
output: value=25.478 unit=m³
